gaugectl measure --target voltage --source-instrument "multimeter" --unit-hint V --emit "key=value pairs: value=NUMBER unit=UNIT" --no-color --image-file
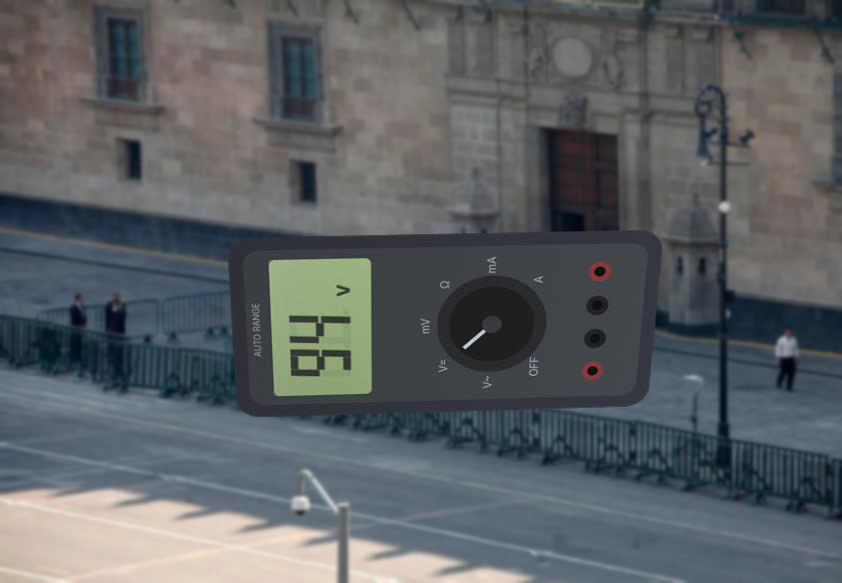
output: value=94 unit=V
